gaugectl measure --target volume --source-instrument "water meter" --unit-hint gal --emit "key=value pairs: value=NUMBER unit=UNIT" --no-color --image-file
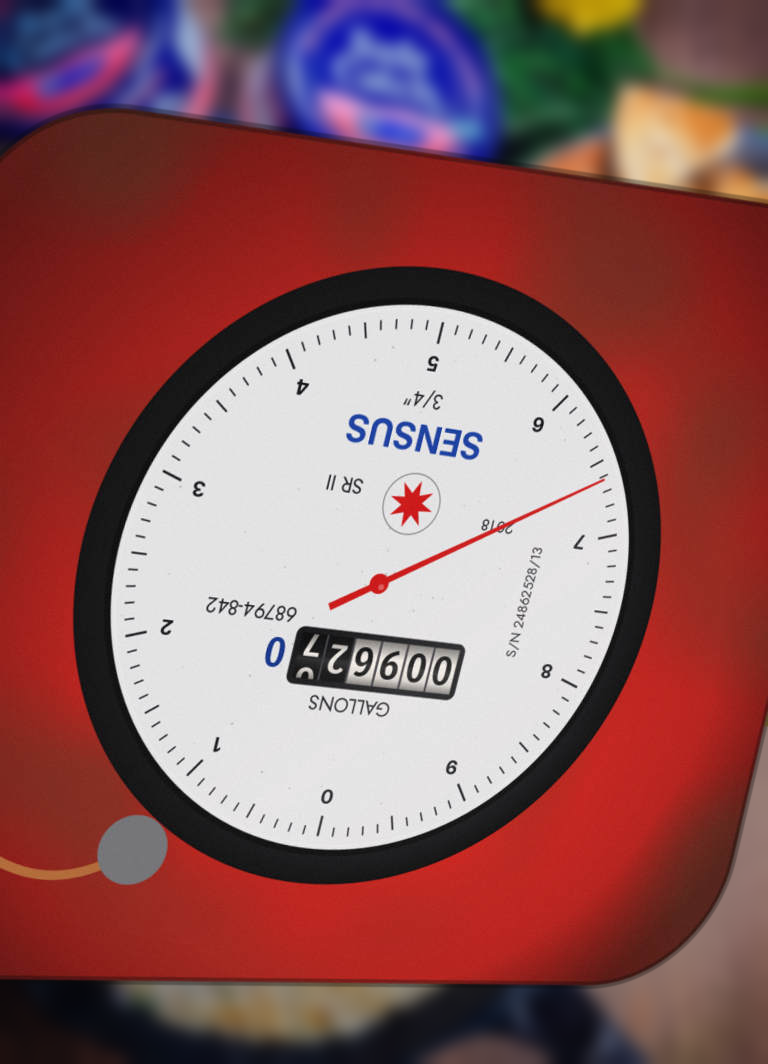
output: value=96266.6 unit=gal
